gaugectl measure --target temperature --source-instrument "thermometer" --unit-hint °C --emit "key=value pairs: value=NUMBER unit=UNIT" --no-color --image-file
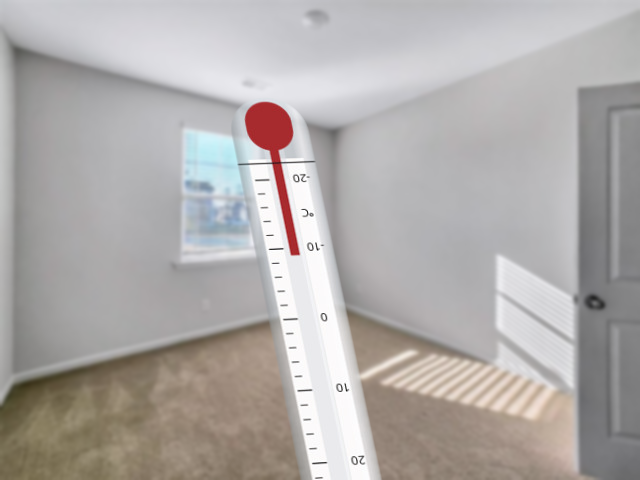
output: value=-9 unit=°C
